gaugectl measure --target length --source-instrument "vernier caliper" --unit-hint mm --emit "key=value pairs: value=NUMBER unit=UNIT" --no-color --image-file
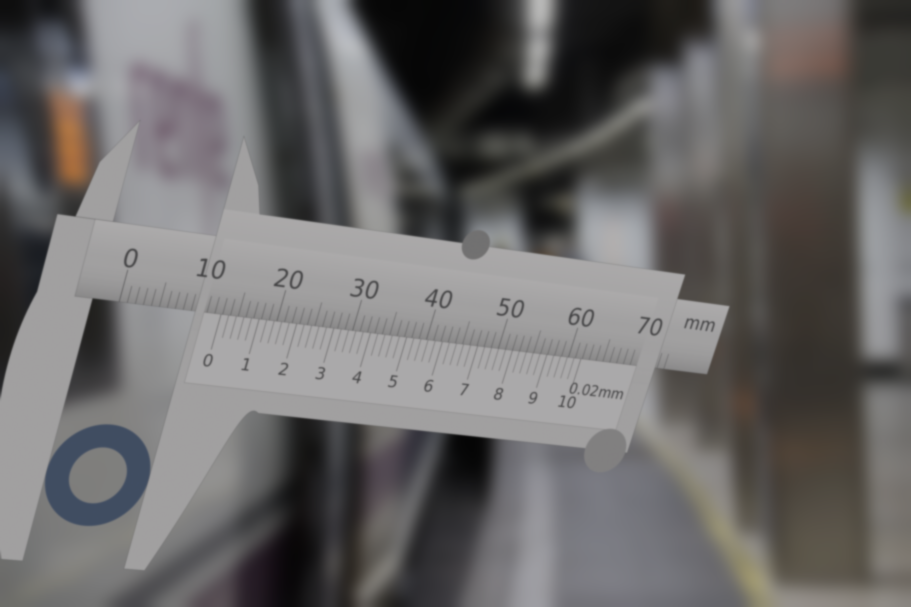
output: value=12.8 unit=mm
